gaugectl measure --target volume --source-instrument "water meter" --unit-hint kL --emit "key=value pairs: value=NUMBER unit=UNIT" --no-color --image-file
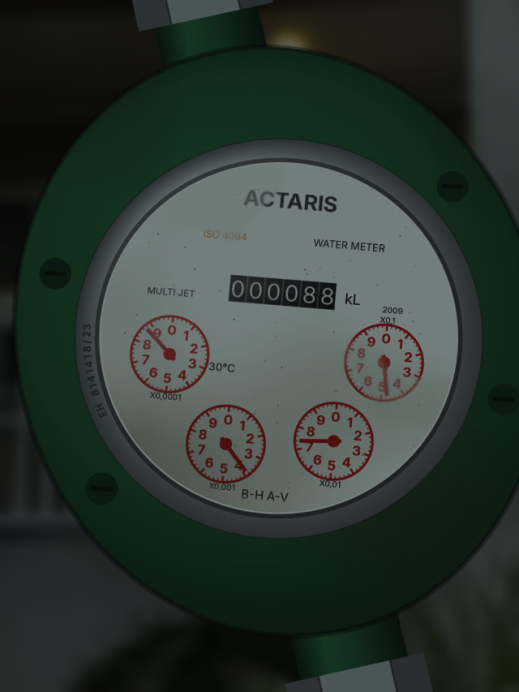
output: value=88.4738 unit=kL
